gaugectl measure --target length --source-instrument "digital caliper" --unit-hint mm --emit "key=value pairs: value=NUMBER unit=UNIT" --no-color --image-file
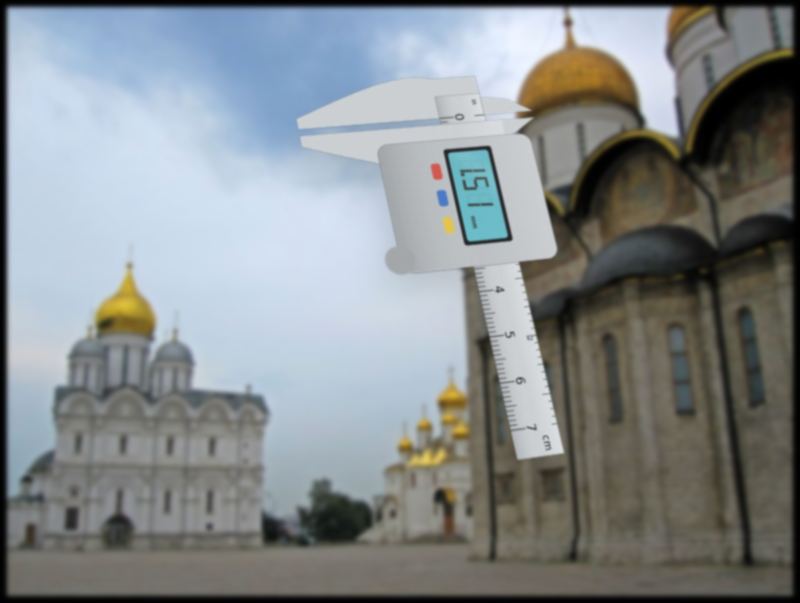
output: value=1.51 unit=mm
